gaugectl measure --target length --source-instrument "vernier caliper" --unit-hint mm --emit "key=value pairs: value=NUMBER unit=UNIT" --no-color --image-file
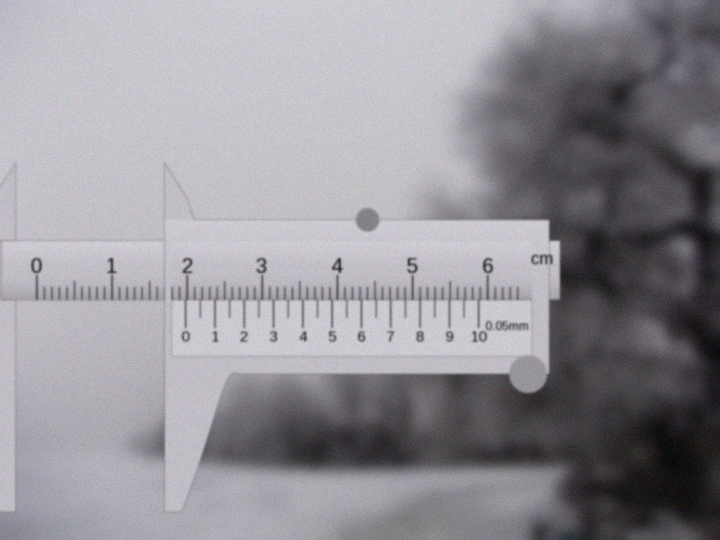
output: value=19.8 unit=mm
